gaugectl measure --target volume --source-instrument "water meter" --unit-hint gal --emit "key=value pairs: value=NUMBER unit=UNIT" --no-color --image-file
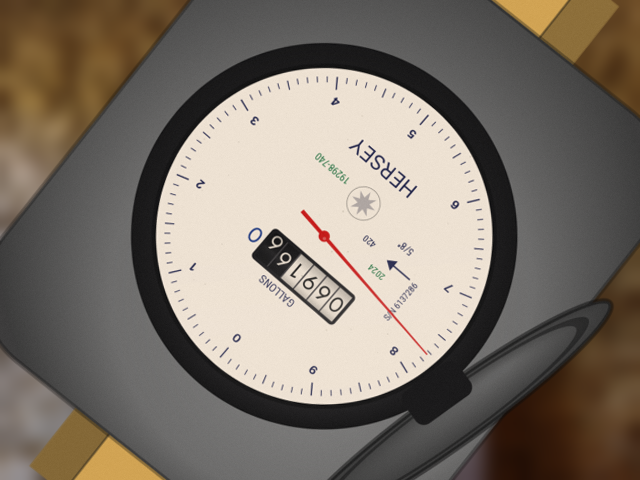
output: value=691657.7 unit=gal
